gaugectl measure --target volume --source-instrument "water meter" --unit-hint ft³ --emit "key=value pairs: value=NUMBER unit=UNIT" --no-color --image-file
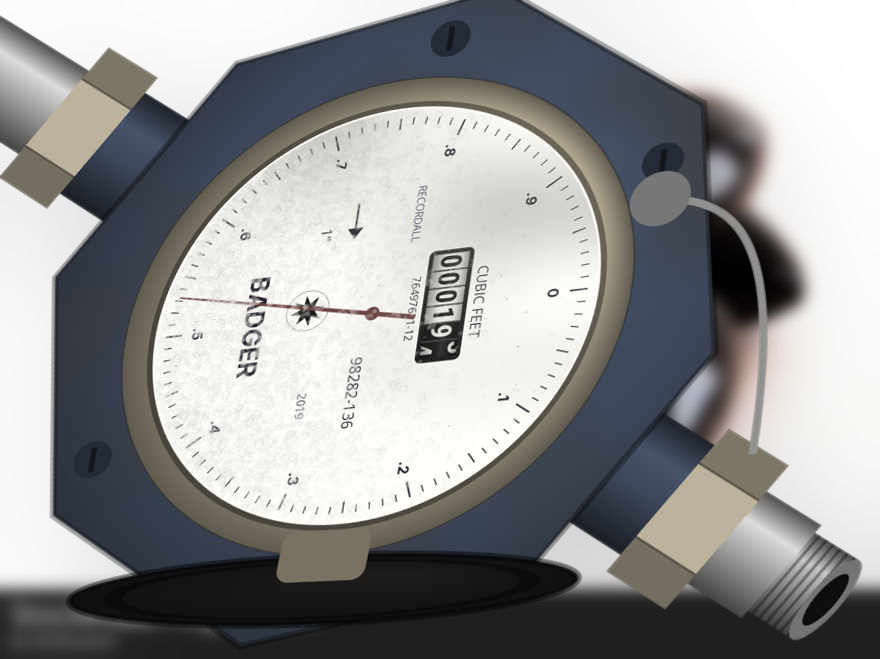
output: value=193.53 unit=ft³
